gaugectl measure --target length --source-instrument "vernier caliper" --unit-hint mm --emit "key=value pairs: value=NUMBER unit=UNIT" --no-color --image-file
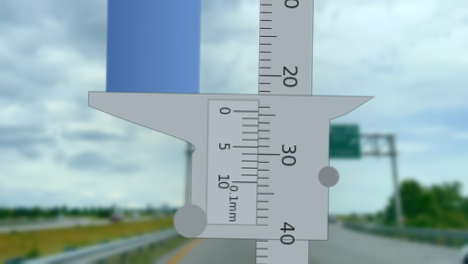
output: value=24.6 unit=mm
